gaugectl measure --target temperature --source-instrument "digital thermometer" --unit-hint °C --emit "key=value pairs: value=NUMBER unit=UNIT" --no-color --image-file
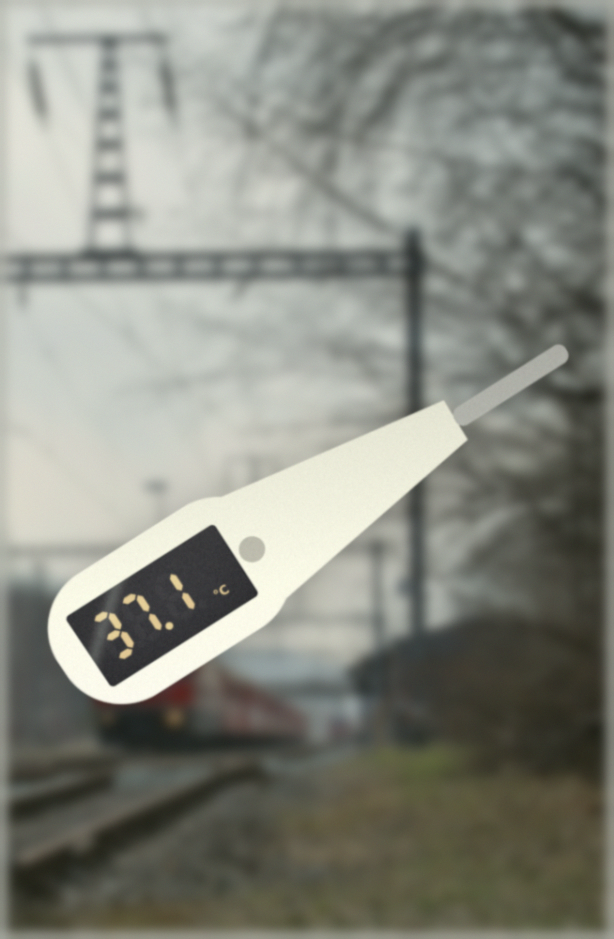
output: value=37.1 unit=°C
